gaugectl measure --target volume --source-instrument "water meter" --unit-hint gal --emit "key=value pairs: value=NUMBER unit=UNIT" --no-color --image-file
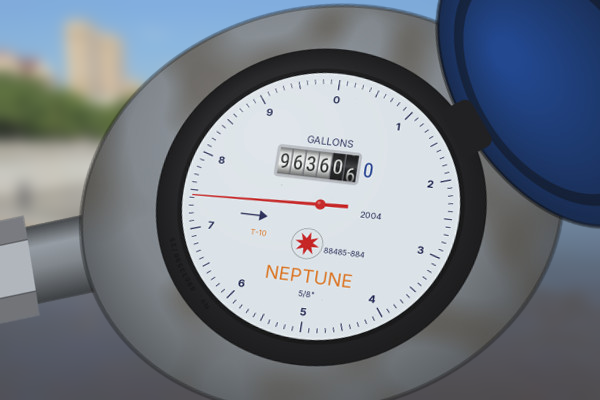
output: value=9636057.4 unit=gal
